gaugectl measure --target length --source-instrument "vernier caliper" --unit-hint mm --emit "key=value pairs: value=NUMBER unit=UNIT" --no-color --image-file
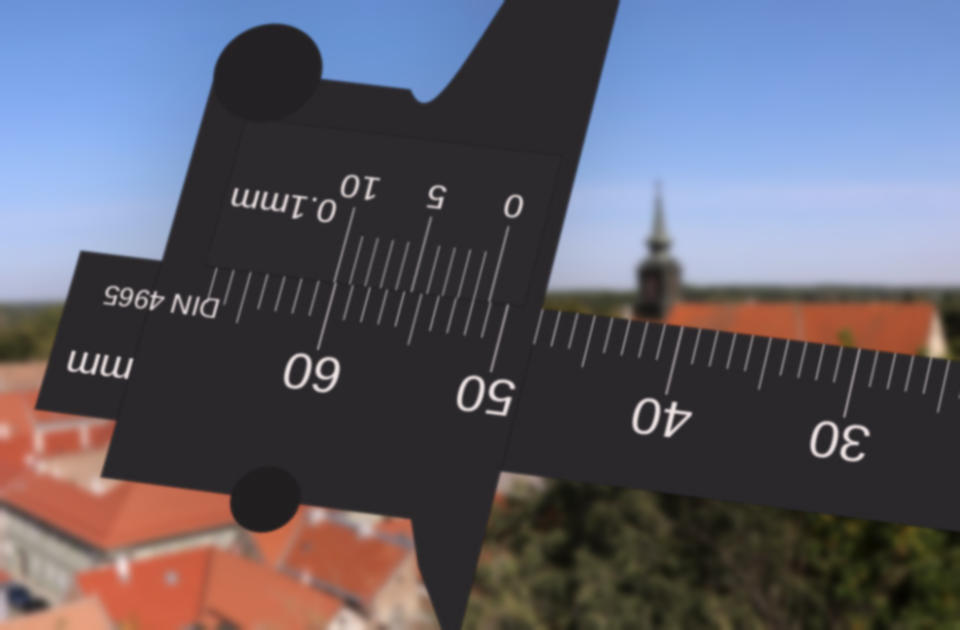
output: value=51.1 unit=mm
